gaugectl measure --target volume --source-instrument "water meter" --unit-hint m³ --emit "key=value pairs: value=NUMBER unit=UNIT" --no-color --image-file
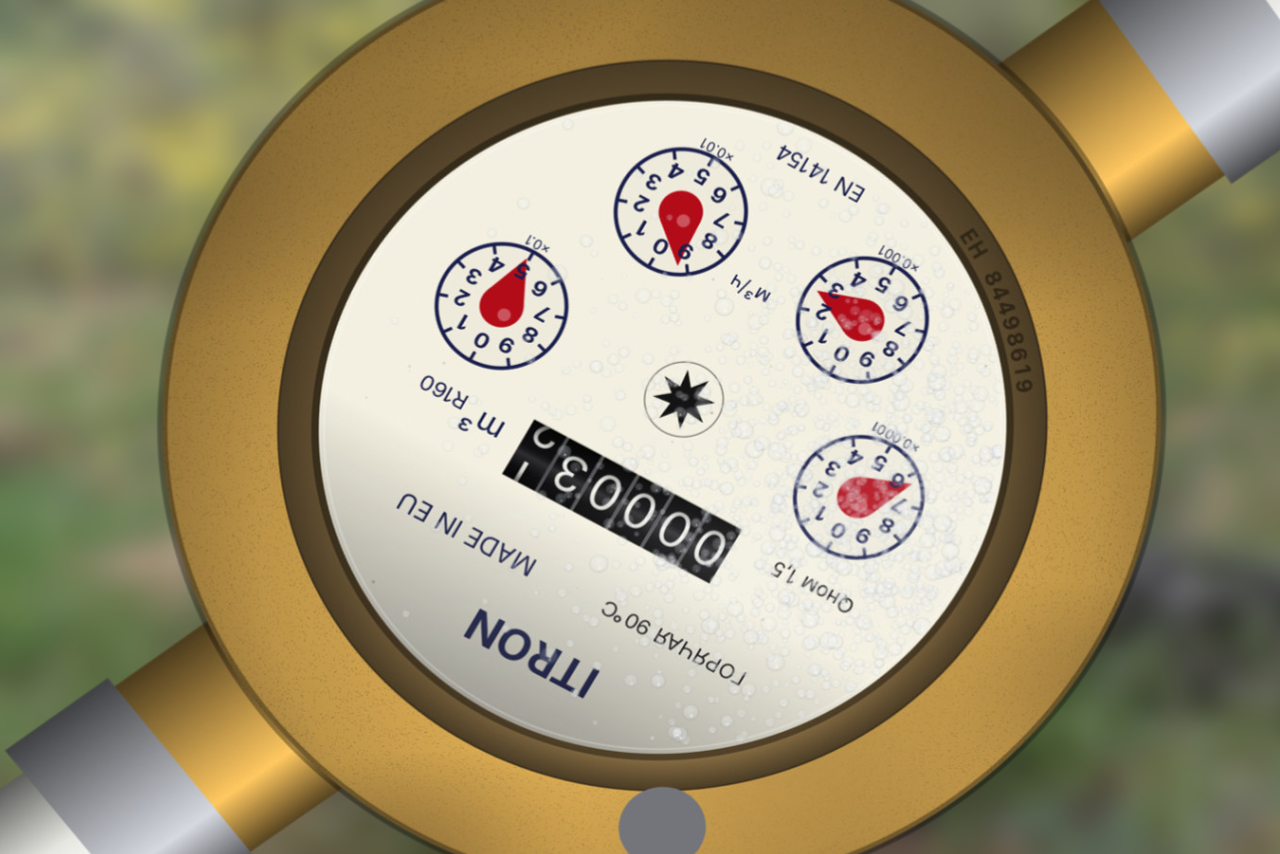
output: value=31.4926 unit=m³
